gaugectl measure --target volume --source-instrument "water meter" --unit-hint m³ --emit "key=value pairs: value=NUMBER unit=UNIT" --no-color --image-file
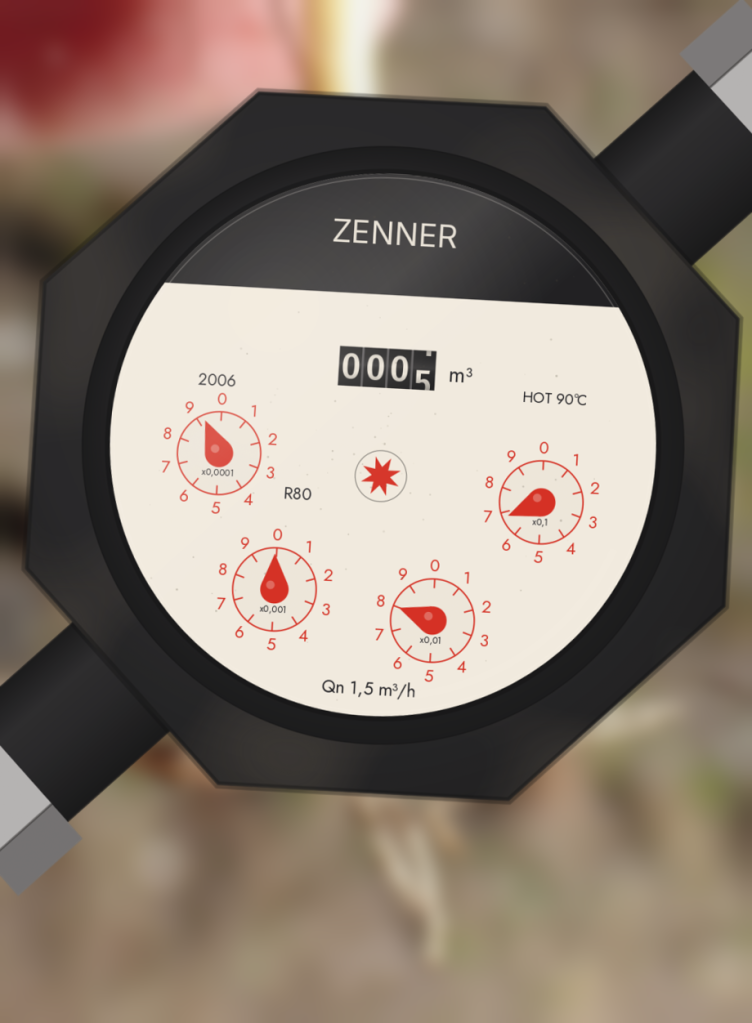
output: value=4.6799 unit=m³
